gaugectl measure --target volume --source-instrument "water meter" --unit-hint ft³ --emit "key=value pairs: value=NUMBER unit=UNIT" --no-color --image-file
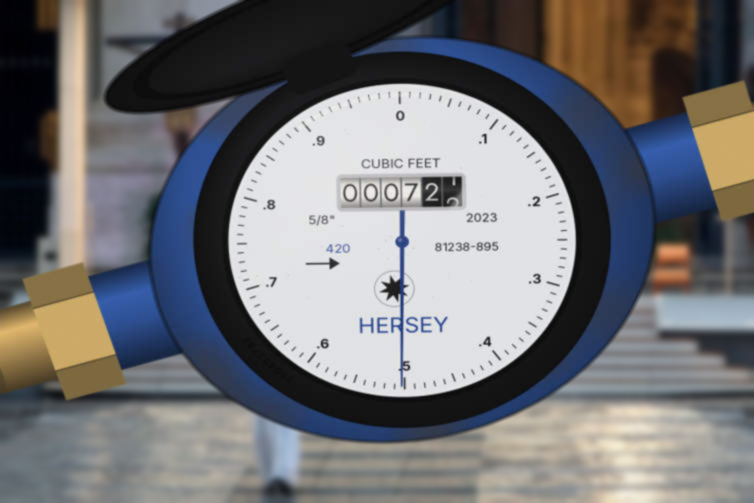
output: value=721.50 unit=ft³
